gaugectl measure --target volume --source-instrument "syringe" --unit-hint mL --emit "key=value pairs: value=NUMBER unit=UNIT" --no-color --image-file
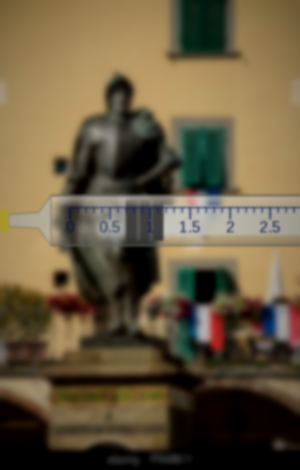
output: value=0.7 unit=mL
